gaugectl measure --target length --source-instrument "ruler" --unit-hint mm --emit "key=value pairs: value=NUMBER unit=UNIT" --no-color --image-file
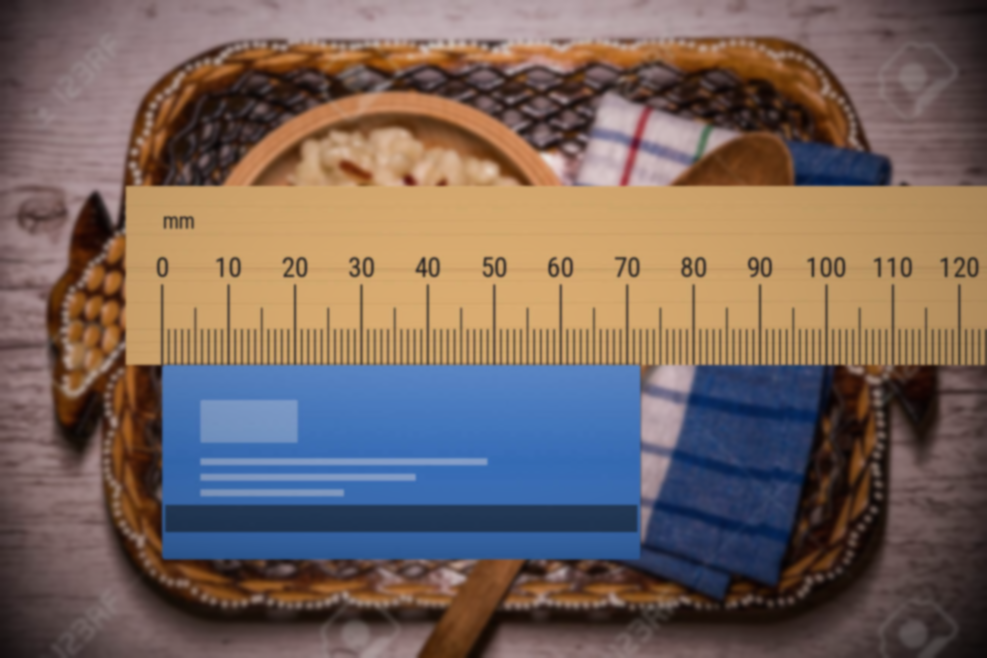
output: value=72 unit=mm
